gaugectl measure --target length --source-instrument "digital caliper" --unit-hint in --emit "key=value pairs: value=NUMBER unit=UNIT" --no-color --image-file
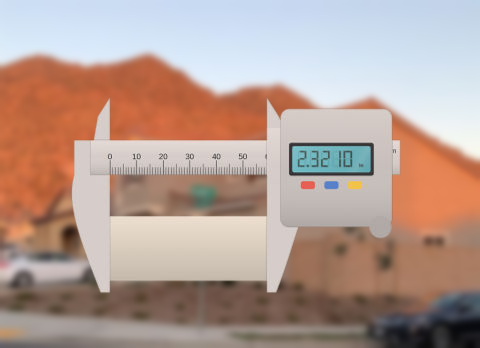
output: value=2.3210 unit=in
